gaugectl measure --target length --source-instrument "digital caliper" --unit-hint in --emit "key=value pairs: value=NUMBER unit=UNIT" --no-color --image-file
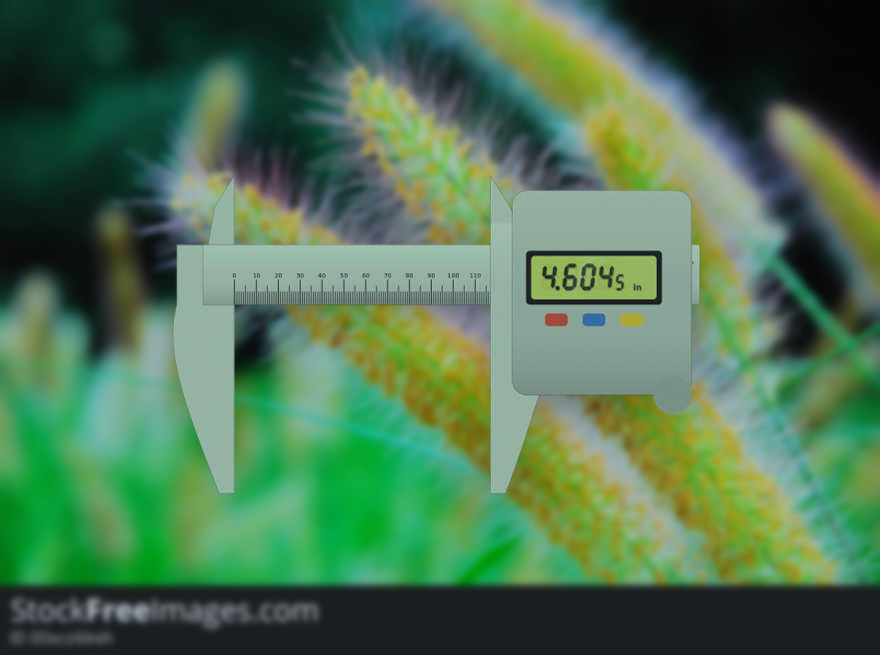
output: value=4.6045 unit=in
